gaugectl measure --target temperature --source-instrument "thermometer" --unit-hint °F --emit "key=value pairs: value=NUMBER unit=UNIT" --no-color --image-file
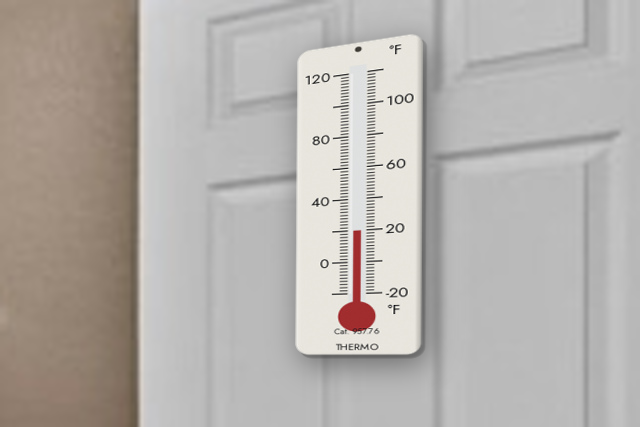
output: value=20 unit=°F
